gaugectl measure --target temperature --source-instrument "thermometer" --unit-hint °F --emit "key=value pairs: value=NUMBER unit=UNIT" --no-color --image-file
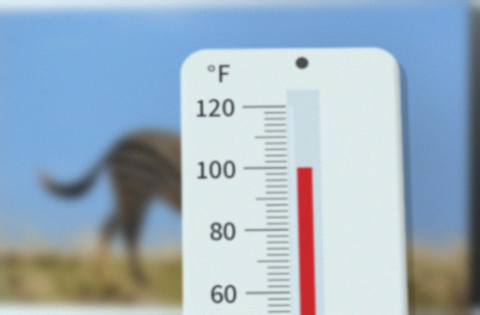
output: value=100 unit=°F
